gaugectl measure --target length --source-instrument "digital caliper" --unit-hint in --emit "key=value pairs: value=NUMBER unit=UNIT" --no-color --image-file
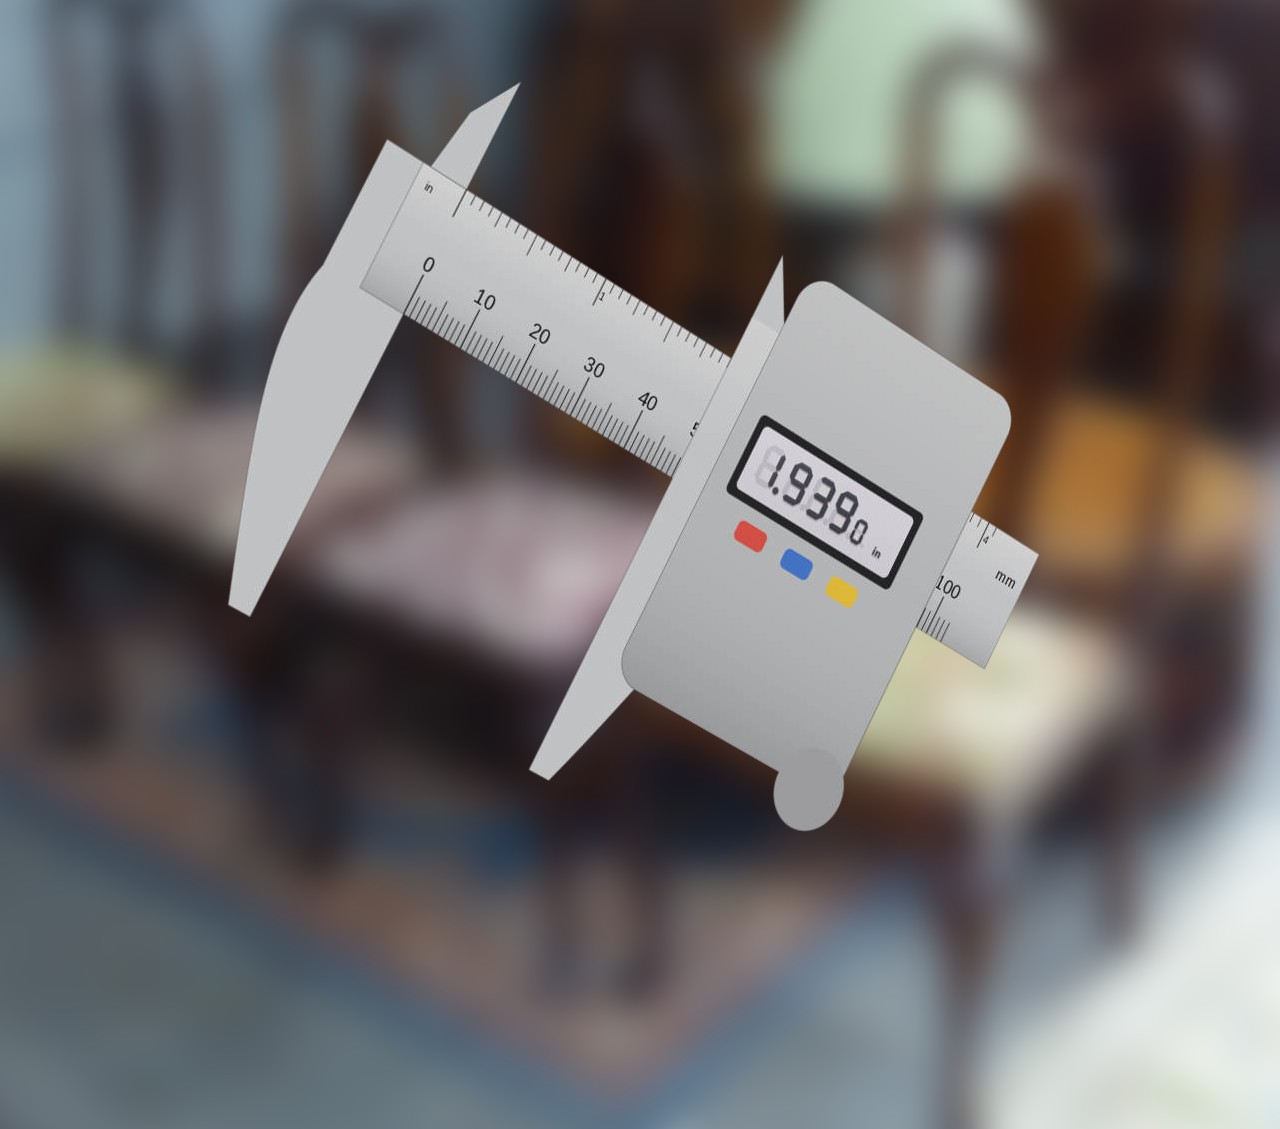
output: value=1.9390 unit=in
